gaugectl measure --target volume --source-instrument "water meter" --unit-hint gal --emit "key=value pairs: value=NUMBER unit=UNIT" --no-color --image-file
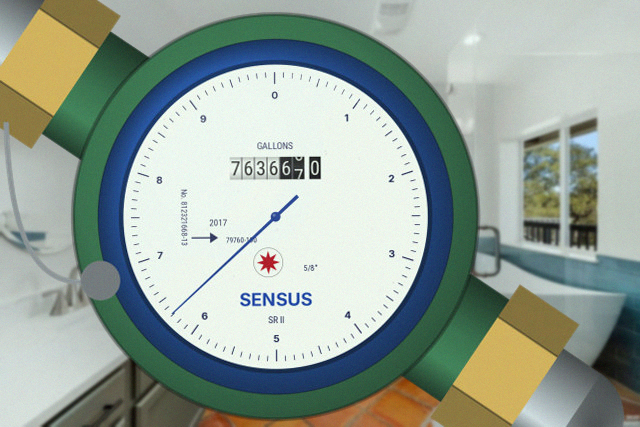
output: value=7636666.3 unit=gal
